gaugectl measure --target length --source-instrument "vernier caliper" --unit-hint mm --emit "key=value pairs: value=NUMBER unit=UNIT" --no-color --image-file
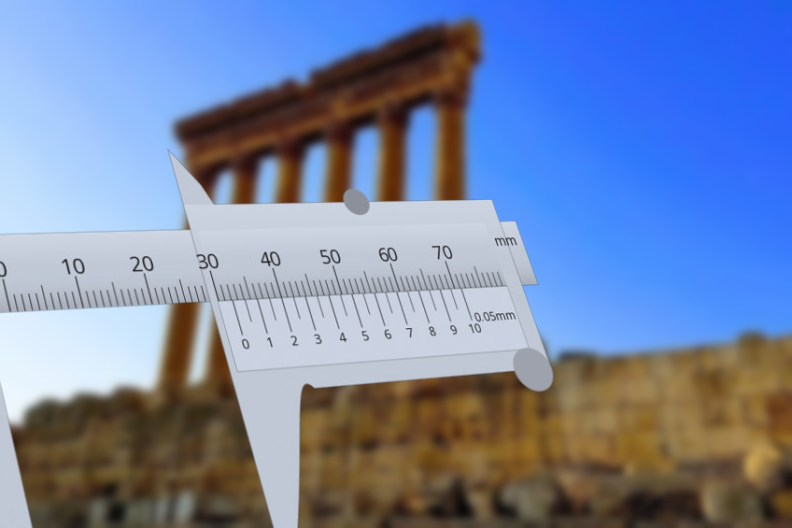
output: value=32.2 unit=mm
